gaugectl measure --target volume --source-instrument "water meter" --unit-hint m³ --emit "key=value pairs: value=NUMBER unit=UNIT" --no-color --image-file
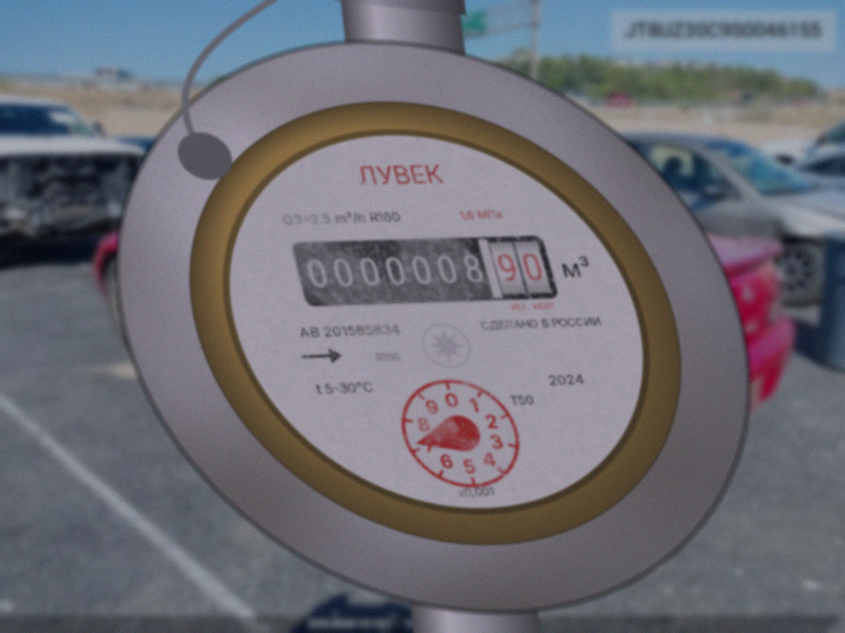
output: value=8.907 unit=m³
